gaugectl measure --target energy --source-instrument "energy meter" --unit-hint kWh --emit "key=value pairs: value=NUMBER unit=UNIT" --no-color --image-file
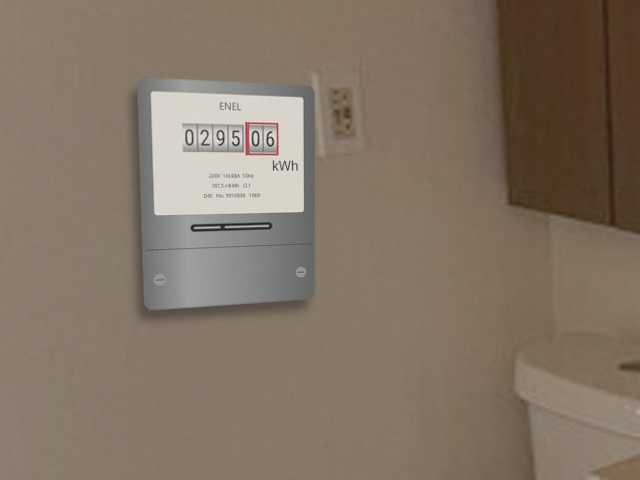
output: value=295.06 unit=kWh
